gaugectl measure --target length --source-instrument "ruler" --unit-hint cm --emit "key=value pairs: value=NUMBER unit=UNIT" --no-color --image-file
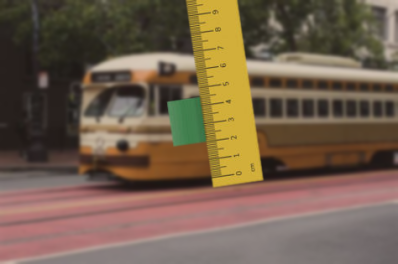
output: value=2.5 unit=cm
